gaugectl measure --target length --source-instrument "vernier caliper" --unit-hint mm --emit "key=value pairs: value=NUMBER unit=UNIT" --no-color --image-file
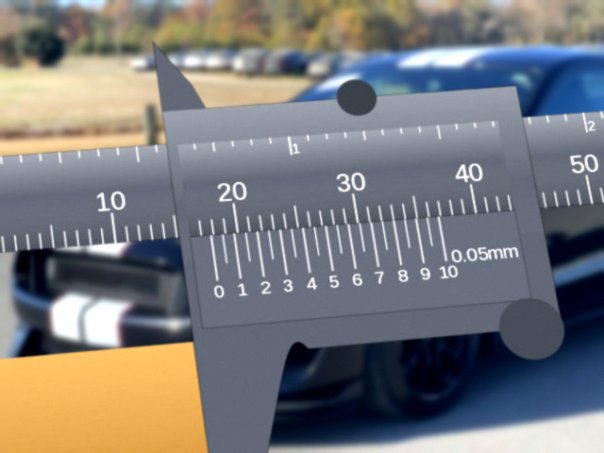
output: value=17.8 unit=mm
